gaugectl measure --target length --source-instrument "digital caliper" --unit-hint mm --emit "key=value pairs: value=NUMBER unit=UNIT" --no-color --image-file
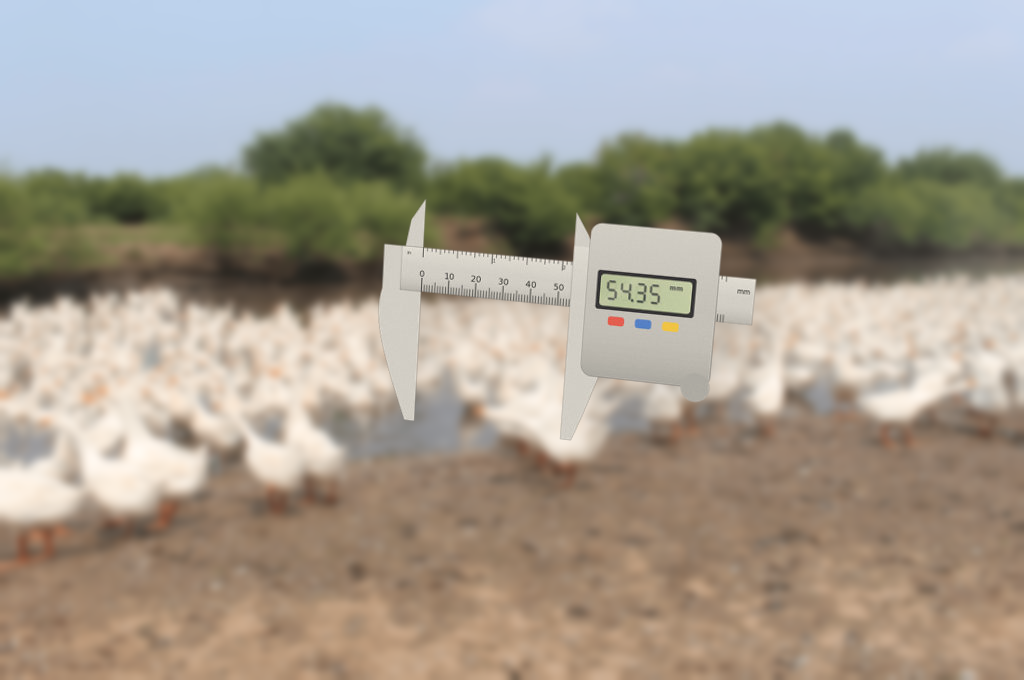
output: value=54.35 unit=mm
